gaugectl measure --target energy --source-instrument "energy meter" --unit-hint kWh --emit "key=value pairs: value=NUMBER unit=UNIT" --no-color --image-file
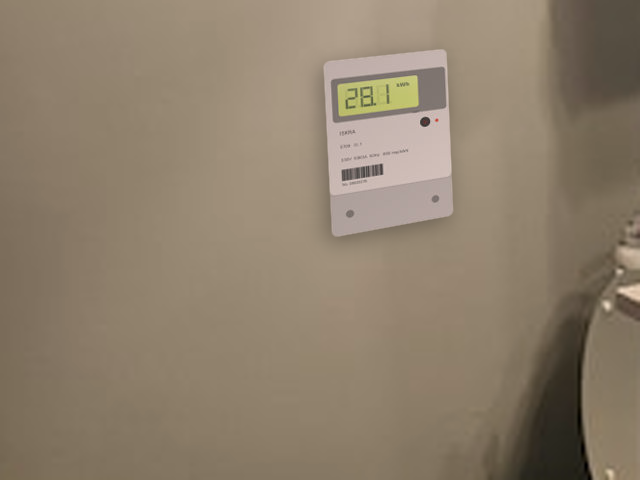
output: value=28.1 unit=kWh
